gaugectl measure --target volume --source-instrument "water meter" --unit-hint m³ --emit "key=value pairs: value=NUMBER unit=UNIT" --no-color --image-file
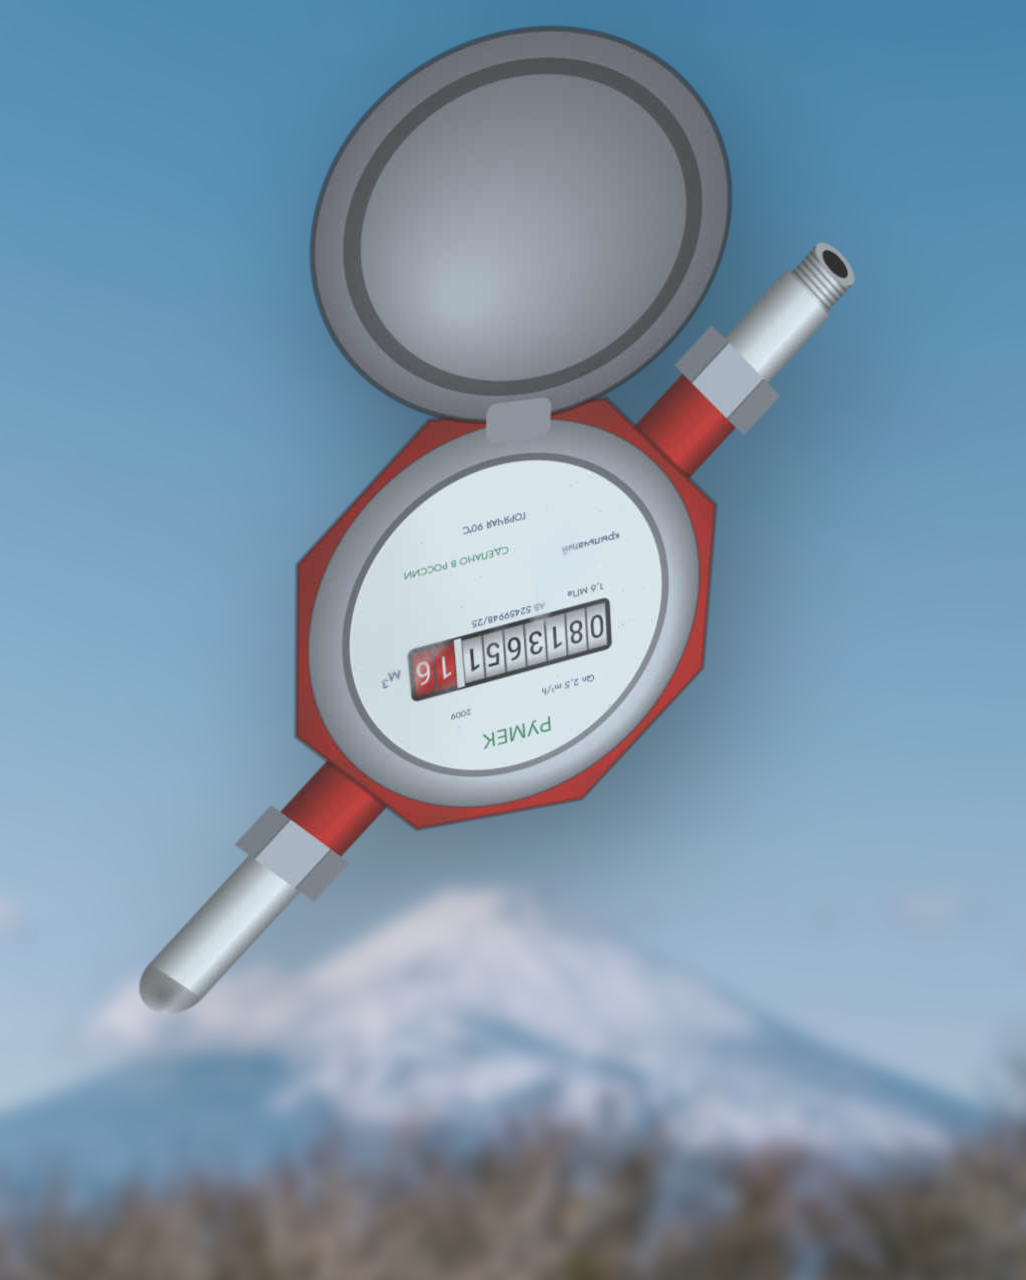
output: value=813651.16 unit=m³
